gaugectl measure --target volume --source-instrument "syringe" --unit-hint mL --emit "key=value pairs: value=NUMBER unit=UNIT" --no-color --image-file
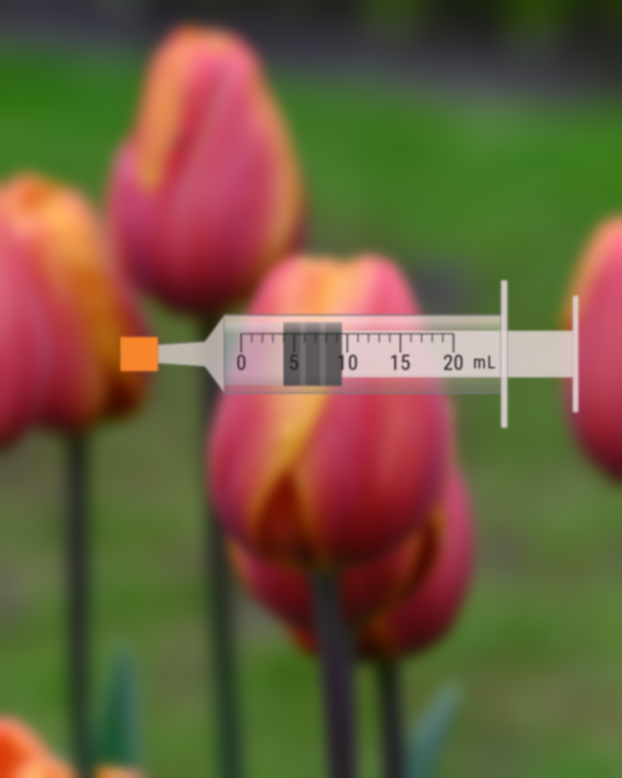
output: value=4 unit=mL
